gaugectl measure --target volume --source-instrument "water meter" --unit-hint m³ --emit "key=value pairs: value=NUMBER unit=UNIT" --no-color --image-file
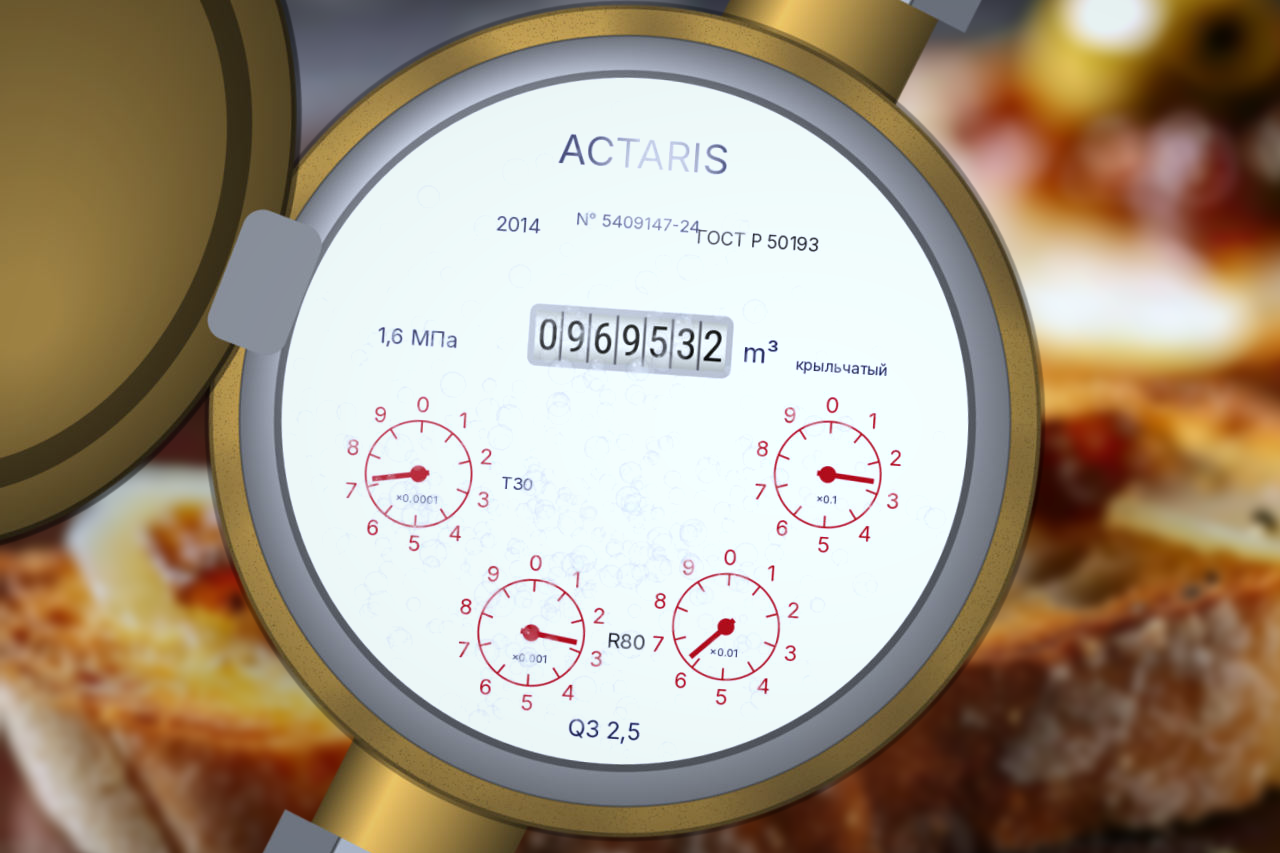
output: value=969532.2627 unit=m³
